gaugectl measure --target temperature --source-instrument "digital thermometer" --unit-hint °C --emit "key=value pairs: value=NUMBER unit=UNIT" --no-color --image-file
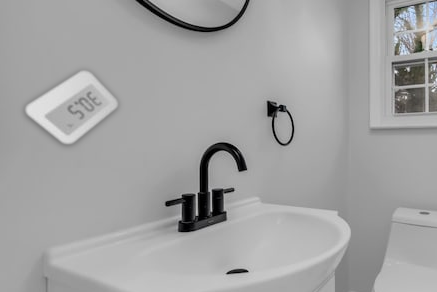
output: value=30.5 unit=°C
